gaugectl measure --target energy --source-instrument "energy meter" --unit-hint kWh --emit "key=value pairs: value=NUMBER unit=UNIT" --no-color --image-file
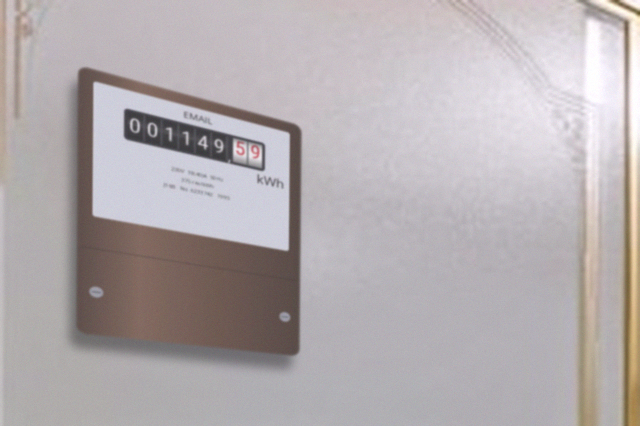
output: value=1149.59 unit=kWh
